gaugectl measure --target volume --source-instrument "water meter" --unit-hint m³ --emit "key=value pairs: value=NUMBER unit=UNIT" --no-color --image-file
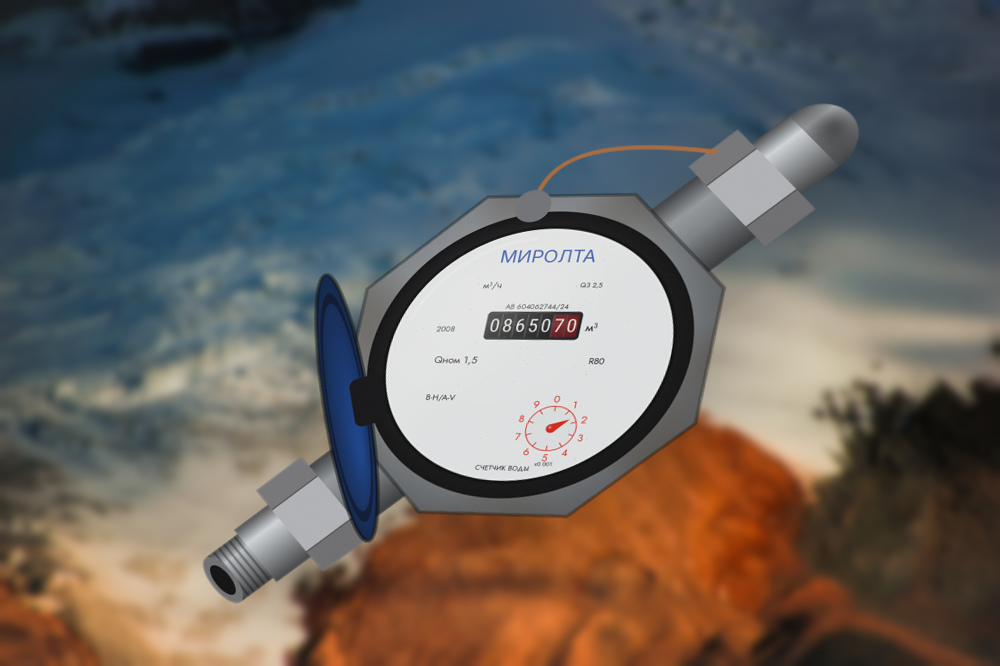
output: value=8650.701 unit=m³
